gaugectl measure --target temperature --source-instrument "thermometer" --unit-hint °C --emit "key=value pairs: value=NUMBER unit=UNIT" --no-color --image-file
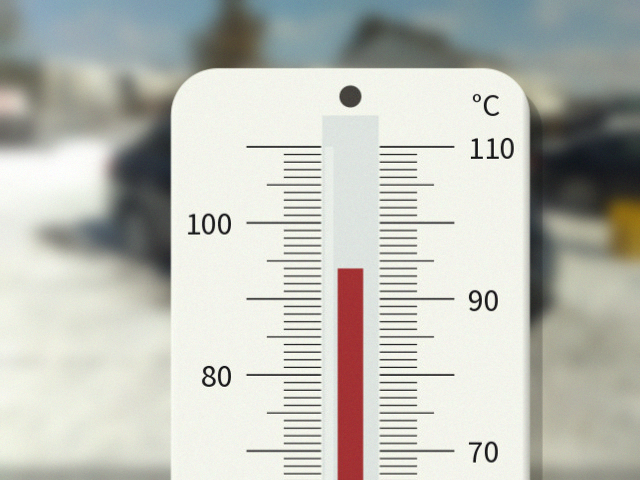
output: value=94 unit=°C
